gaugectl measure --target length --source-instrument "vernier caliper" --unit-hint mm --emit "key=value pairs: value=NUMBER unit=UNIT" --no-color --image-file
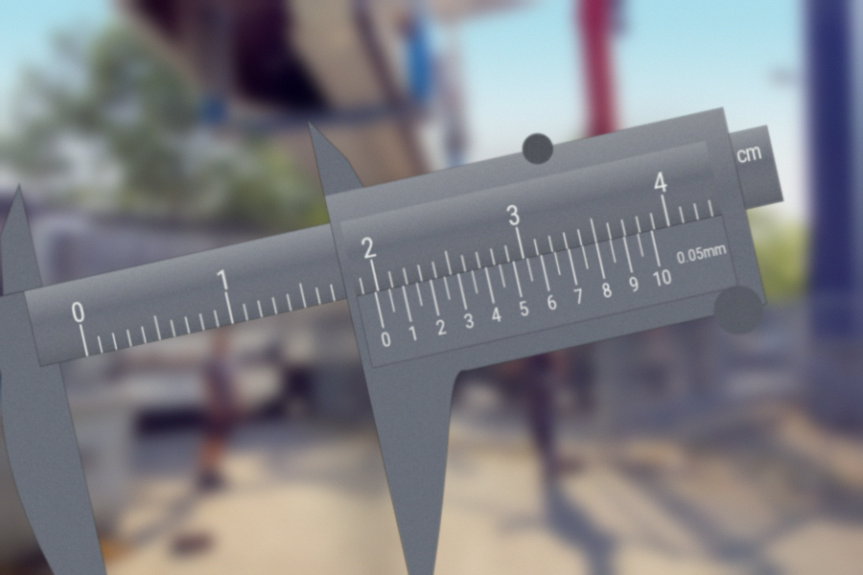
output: value=19.8 unit=mm
